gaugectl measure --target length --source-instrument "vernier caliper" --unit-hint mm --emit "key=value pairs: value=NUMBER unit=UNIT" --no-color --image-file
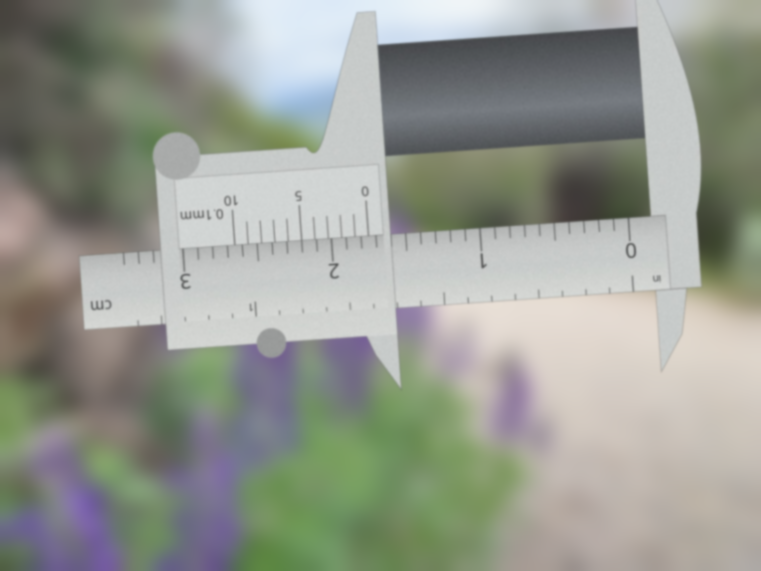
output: value=17.5 unit=mm
